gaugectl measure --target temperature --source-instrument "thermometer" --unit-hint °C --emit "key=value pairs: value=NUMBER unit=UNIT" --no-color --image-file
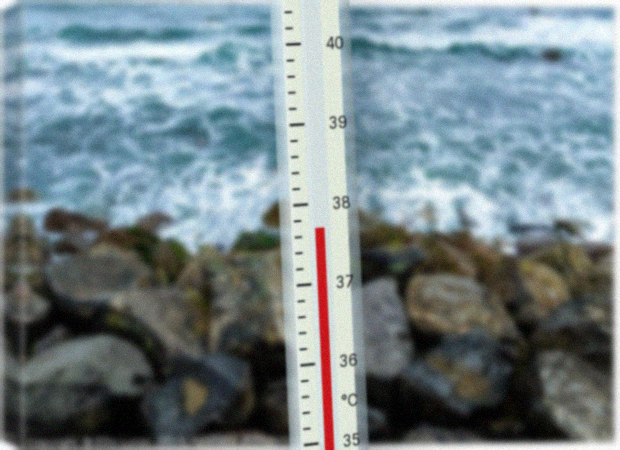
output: value=37.7 unit=°C
